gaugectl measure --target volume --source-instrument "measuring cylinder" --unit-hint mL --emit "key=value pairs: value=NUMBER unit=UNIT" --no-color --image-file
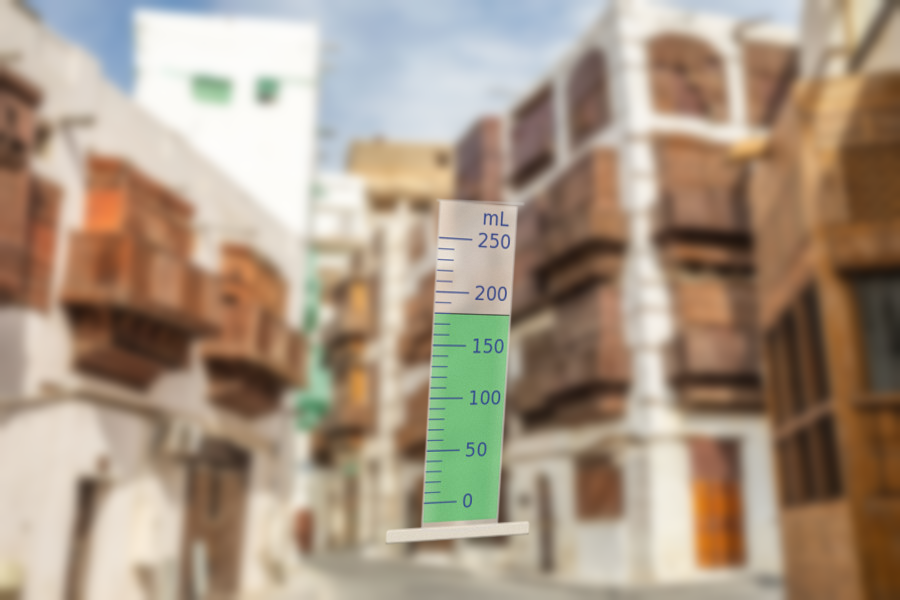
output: value=180 unit=mL
